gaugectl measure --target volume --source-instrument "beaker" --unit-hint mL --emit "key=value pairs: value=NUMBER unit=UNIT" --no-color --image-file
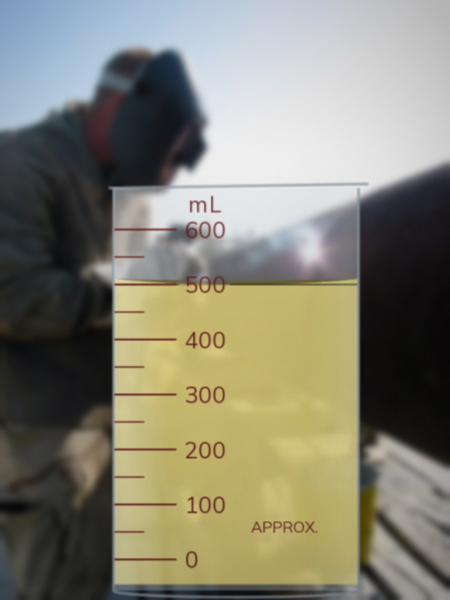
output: value=500 unit=mL
